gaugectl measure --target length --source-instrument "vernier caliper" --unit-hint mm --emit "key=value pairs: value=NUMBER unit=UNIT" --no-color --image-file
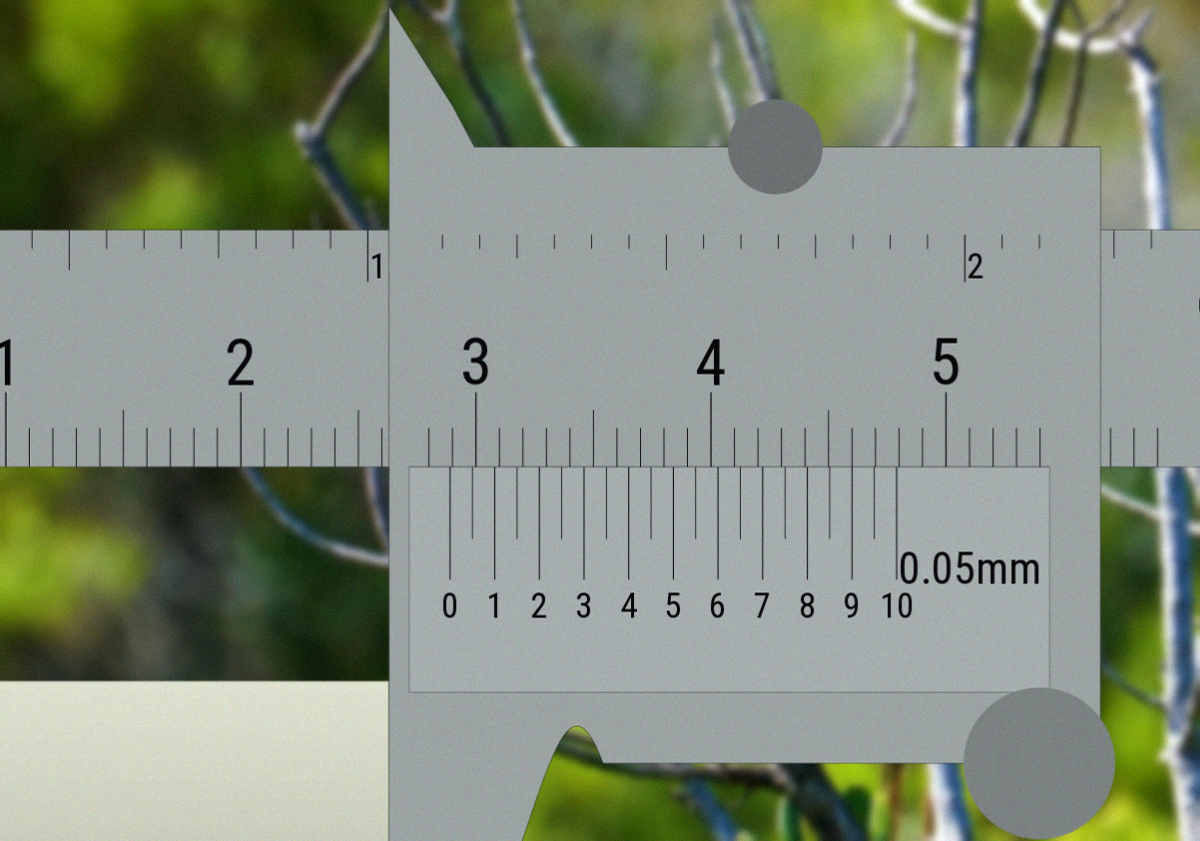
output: value=28.90 unit=mm
